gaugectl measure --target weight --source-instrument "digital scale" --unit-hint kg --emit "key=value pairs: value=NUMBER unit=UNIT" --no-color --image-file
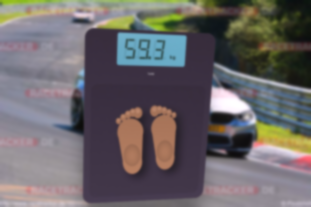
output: value=59.3 unit=kg
